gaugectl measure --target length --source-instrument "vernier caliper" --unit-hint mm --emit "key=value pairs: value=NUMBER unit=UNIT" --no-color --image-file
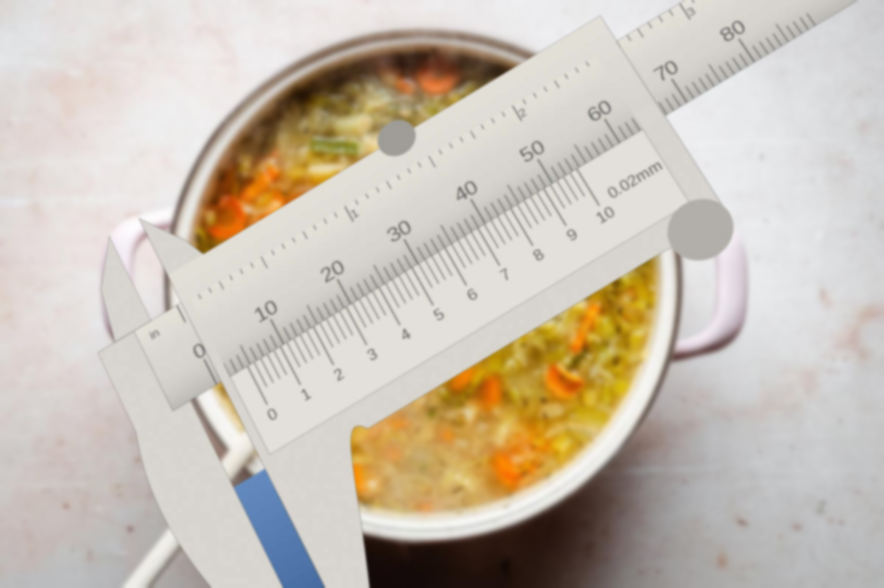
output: value=4.6 unit=mm
